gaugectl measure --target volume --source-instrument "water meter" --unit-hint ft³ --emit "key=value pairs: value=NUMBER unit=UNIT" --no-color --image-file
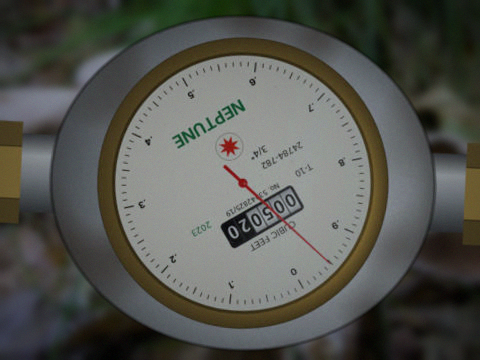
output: value=5019.95 unit=ft³
